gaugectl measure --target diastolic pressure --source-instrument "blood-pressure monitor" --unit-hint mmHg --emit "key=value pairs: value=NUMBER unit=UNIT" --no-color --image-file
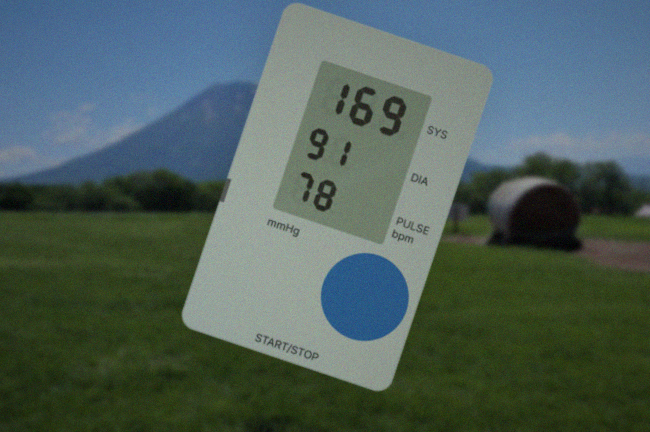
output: value=91 unit=mmHg
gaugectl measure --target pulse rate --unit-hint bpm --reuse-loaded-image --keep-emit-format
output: value=78 unit=bpm
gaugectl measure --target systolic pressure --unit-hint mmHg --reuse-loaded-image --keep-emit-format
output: value=169 unit=mmHg
